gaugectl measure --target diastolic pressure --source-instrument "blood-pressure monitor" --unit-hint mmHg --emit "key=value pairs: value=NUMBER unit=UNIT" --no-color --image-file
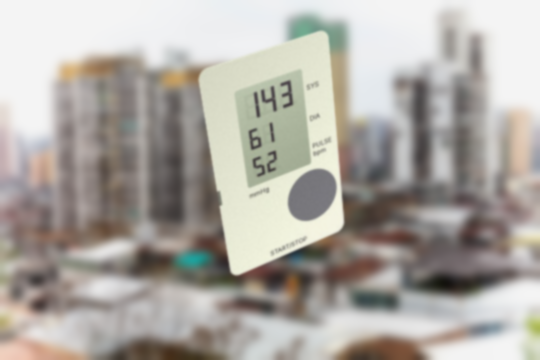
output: value=61 unit=mmHg
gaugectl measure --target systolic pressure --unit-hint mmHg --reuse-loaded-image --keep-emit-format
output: value=143 unit=mmHg
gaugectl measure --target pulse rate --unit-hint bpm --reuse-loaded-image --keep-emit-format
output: value=52 unit=bpm
